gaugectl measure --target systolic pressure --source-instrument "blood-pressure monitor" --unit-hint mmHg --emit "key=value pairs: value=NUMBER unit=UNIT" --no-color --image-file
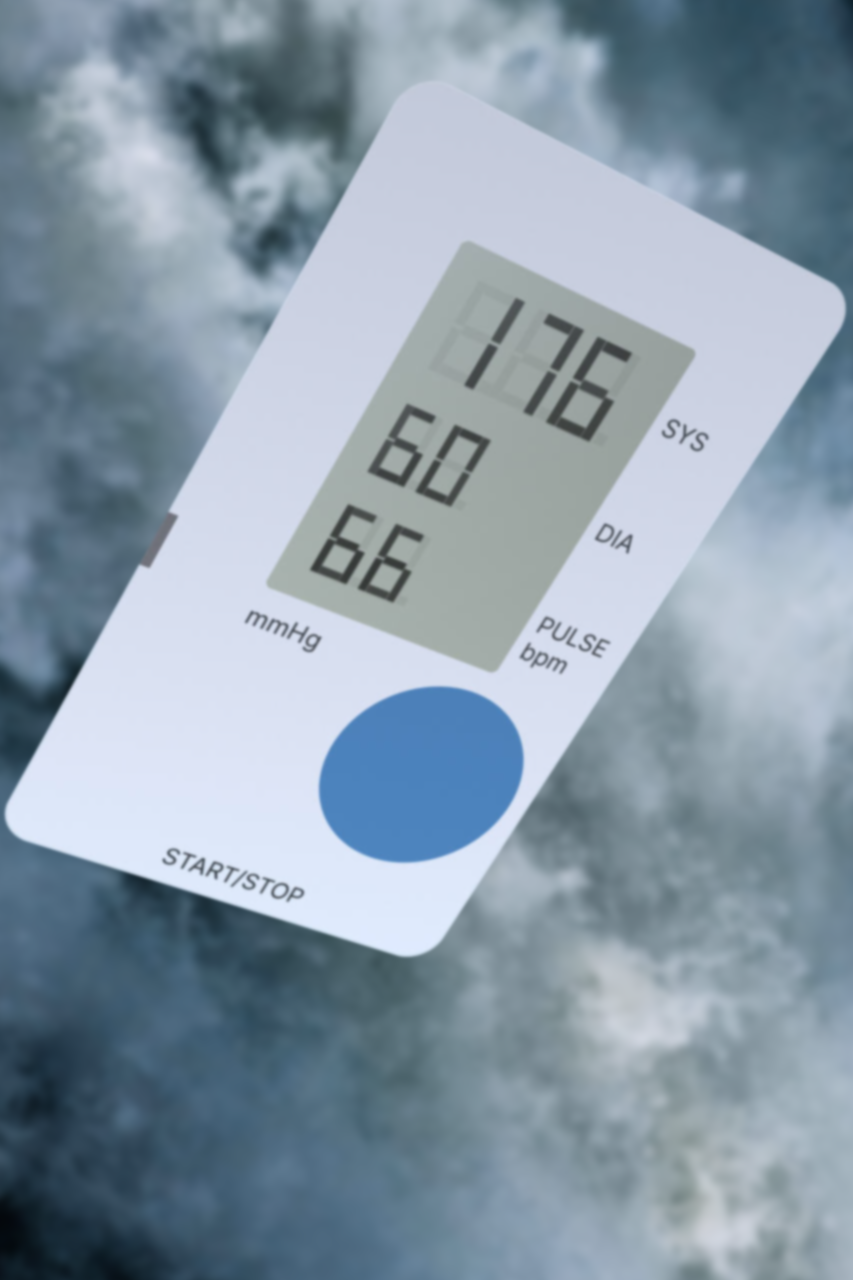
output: value=176 unit=mmHg
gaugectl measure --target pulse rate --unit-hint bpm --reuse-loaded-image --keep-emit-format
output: value=66 unit=bpm
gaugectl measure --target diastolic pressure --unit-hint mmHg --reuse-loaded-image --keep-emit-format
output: value=60 unit=mmHg
